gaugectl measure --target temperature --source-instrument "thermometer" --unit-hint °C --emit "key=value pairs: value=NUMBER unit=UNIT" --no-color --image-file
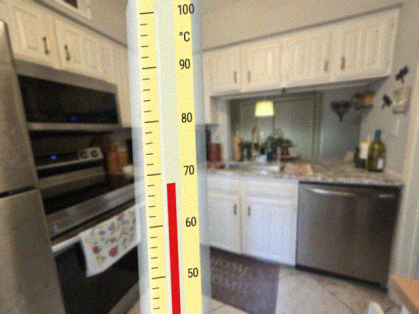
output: value=68 unit=°C
